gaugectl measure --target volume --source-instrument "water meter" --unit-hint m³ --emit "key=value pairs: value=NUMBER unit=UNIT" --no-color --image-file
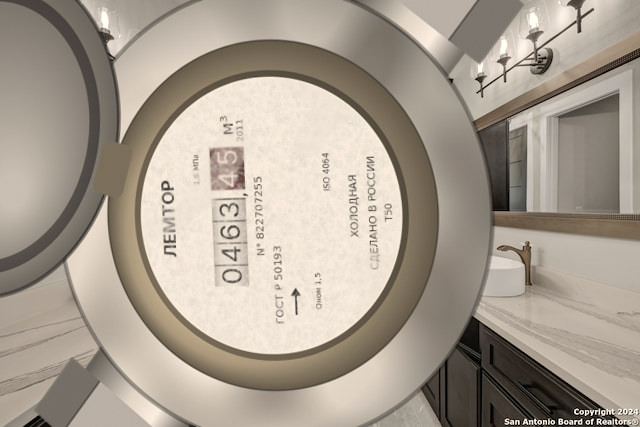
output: value=463.45 unit=m³
